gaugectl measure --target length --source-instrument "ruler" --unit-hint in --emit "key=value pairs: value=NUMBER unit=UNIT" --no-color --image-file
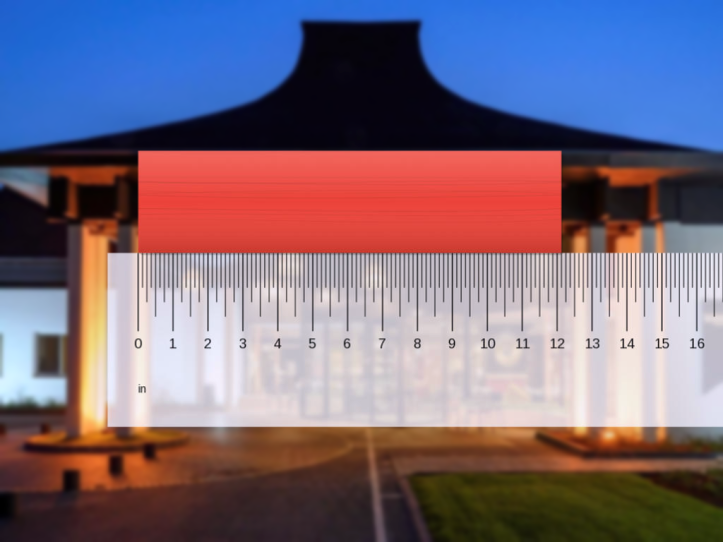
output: value=12.125 unit=in
